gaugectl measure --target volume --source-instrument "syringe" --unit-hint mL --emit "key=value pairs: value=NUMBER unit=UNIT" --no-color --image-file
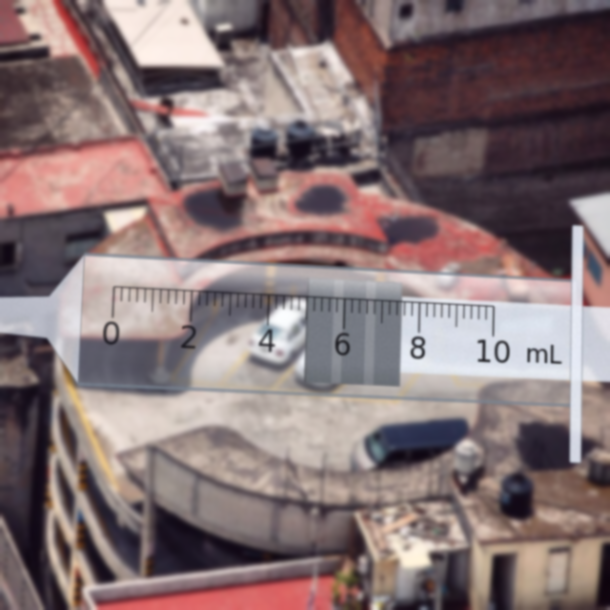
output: value=5 unit=mL
